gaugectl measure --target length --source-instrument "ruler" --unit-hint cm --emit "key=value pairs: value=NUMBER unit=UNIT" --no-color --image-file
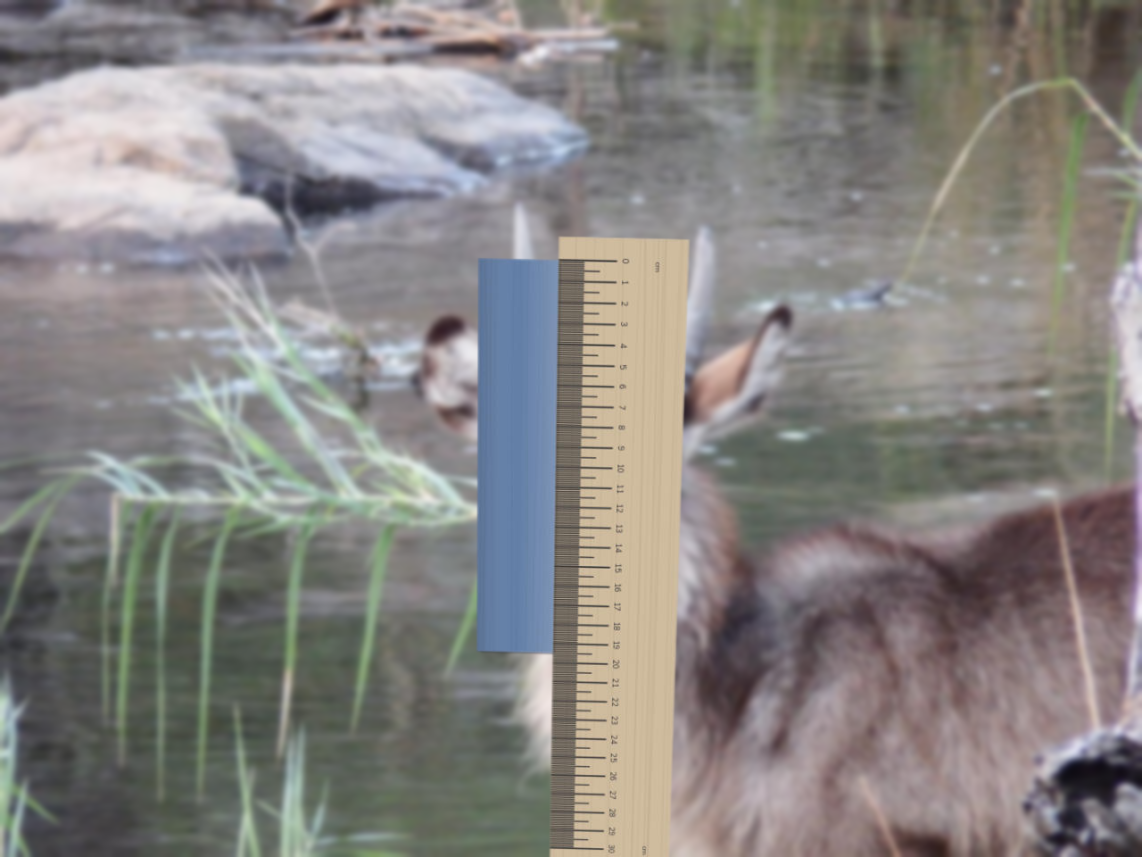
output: value=19.5 unit=cm
